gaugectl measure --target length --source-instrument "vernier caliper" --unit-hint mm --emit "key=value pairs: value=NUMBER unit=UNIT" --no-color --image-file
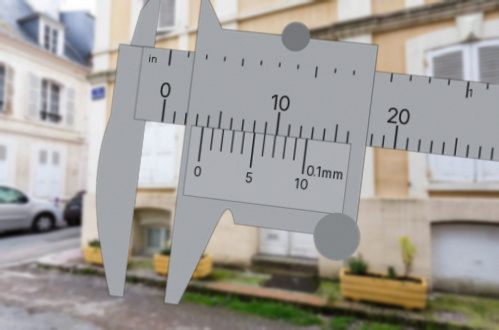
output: value=3.6 unit=mm
